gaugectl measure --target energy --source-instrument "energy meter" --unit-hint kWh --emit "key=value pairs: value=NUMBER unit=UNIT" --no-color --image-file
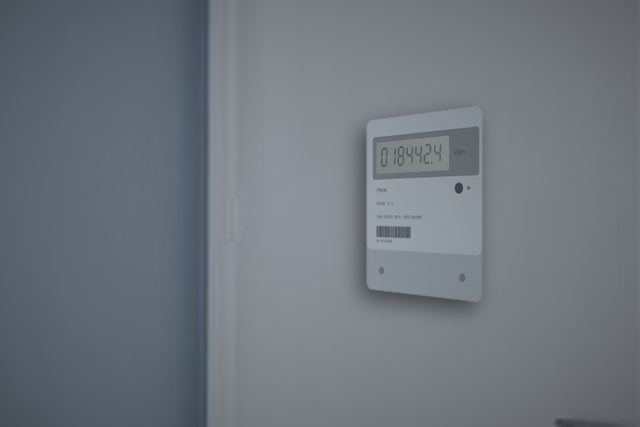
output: value=18442.4 unit=kWh
